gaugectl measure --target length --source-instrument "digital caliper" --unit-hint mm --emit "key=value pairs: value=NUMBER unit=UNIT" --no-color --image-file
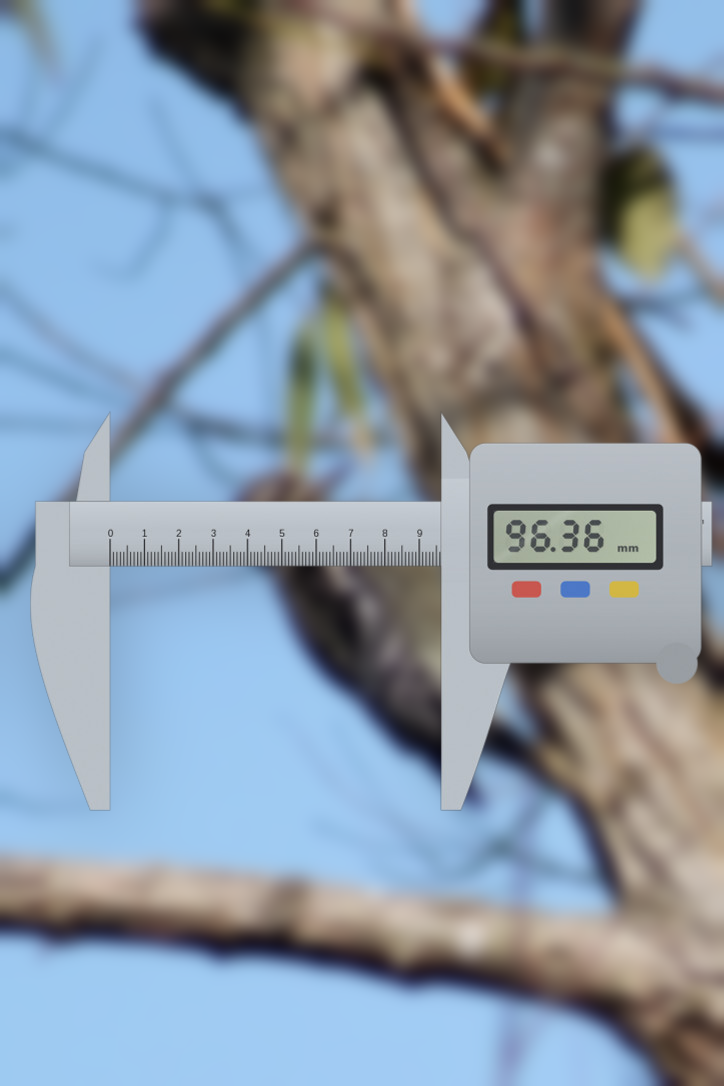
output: value=96.36 unit=mm
